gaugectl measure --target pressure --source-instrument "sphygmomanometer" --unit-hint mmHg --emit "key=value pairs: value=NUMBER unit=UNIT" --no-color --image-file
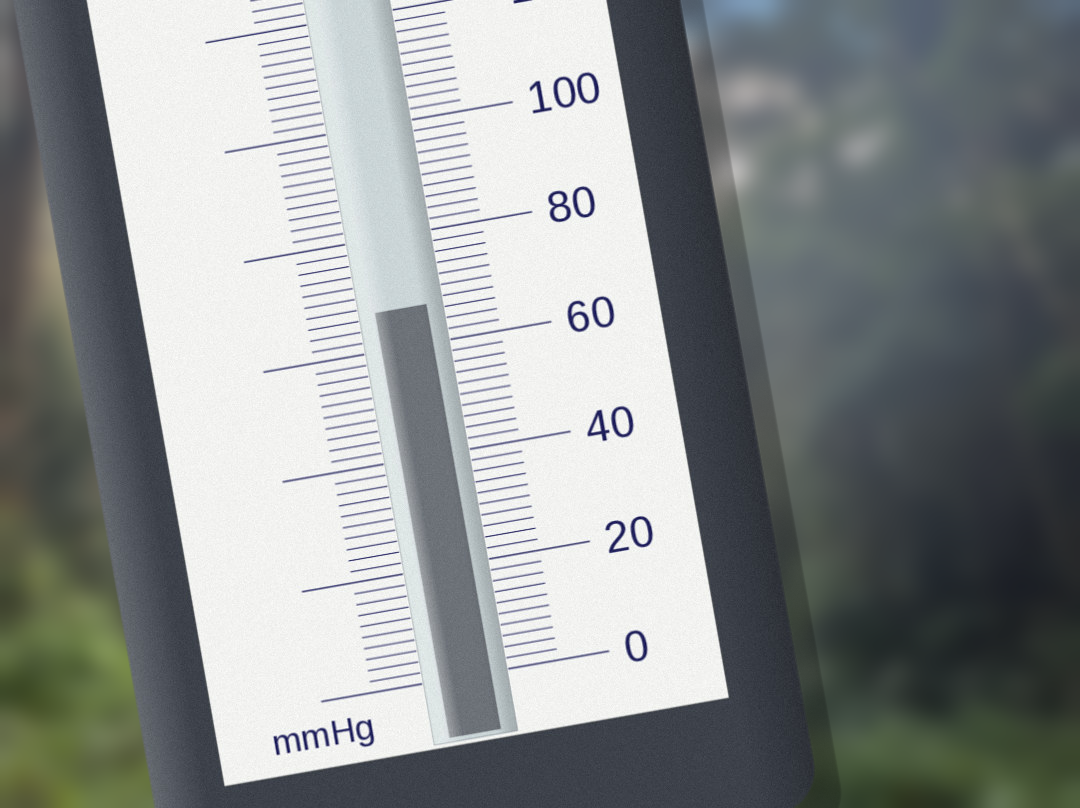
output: value=67 unit=mmHg
